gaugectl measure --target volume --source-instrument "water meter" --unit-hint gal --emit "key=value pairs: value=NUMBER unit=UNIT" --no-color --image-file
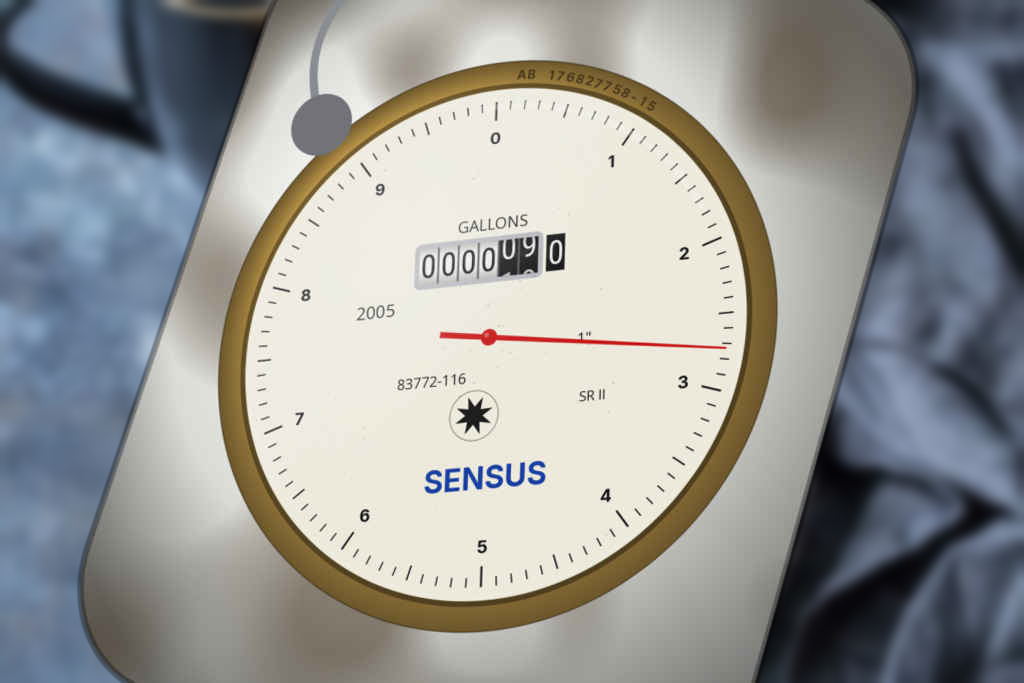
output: value=92.7 unit=gal
